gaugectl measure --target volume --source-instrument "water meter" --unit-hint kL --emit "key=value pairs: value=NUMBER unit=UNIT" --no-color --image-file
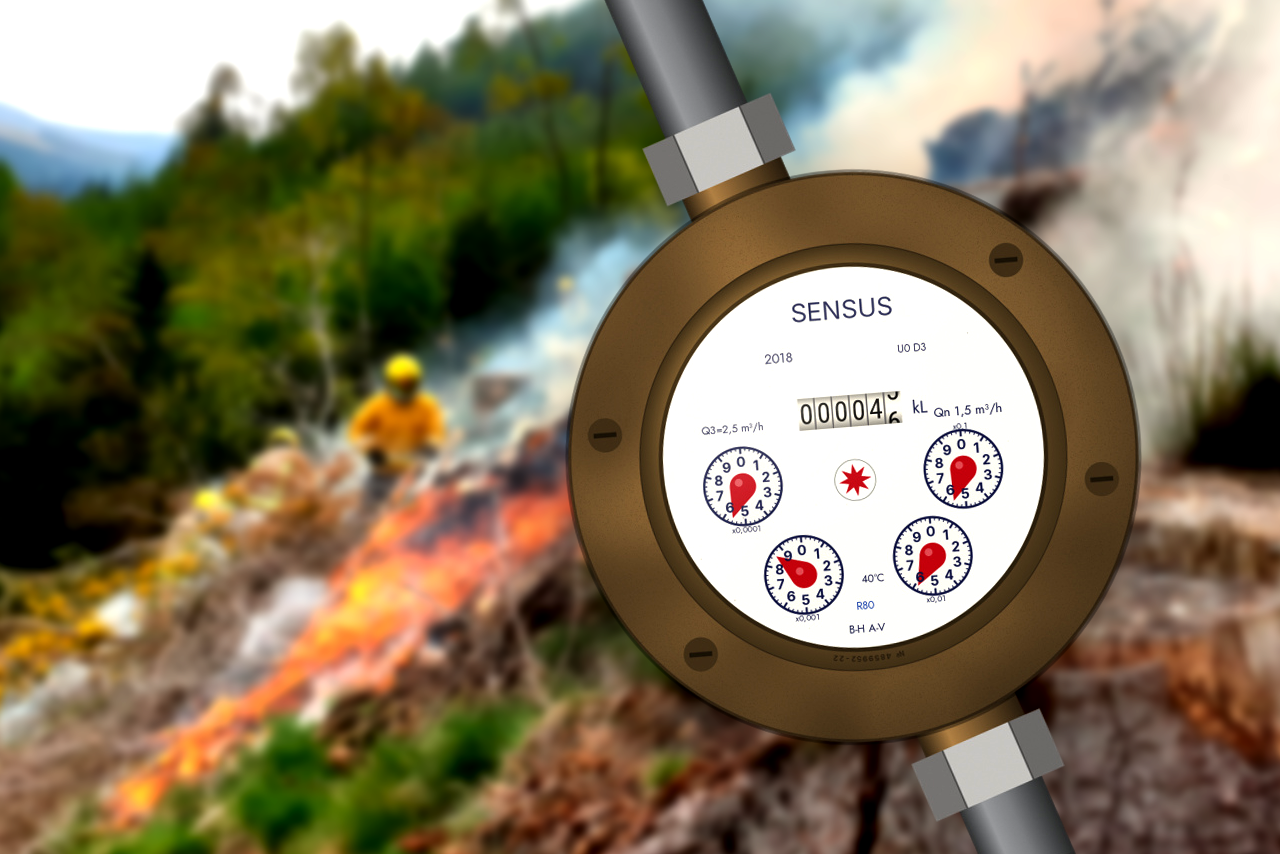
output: value=45.5585 unit=kL
